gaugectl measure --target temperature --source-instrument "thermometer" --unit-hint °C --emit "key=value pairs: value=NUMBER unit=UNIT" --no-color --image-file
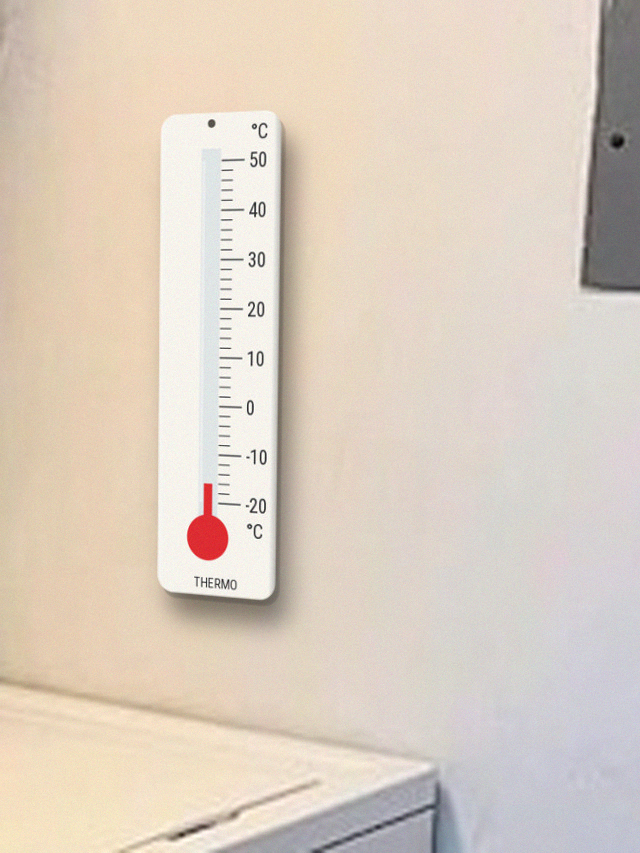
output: value=-16 unit=°C
